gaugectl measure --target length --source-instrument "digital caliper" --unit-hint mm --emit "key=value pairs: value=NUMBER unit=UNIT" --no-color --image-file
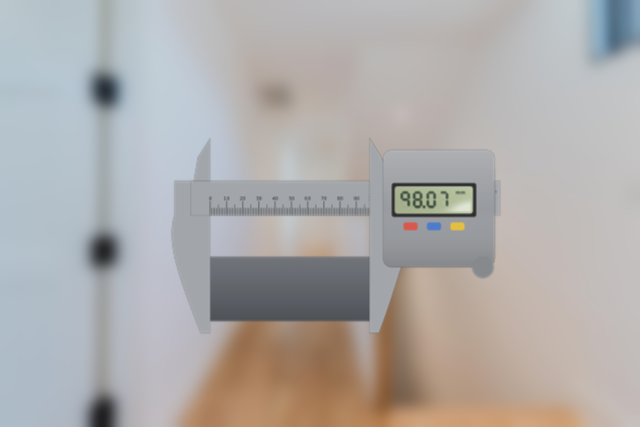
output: value=98.07 unit=mm
